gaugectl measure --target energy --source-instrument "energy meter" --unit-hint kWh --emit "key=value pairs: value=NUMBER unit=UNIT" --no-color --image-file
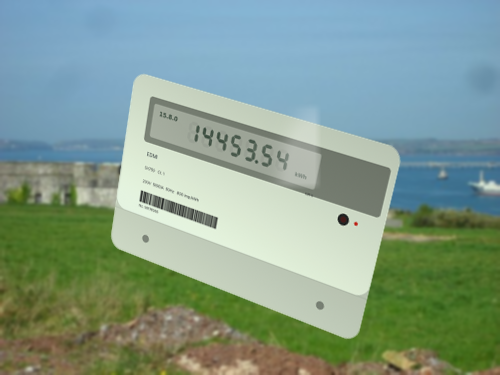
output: value=14453.54 unit=kWh
